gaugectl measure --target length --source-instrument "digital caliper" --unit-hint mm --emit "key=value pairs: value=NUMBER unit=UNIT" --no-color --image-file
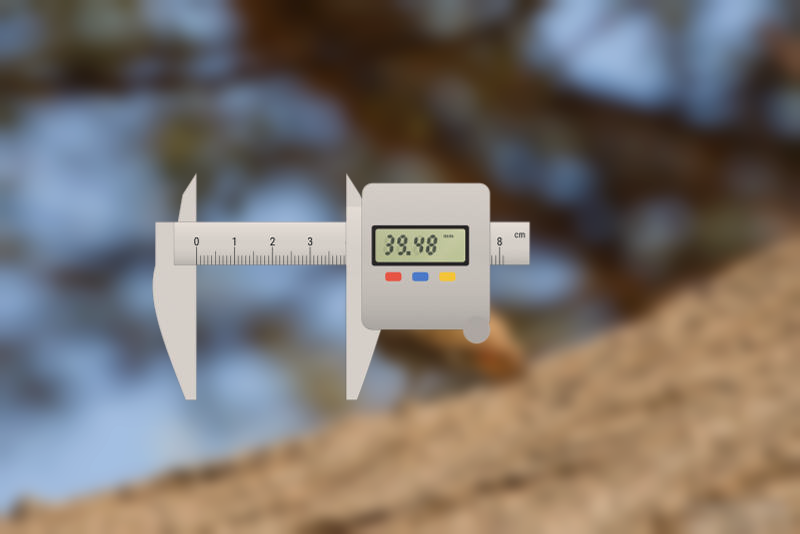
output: value=39.48 unit=mm
